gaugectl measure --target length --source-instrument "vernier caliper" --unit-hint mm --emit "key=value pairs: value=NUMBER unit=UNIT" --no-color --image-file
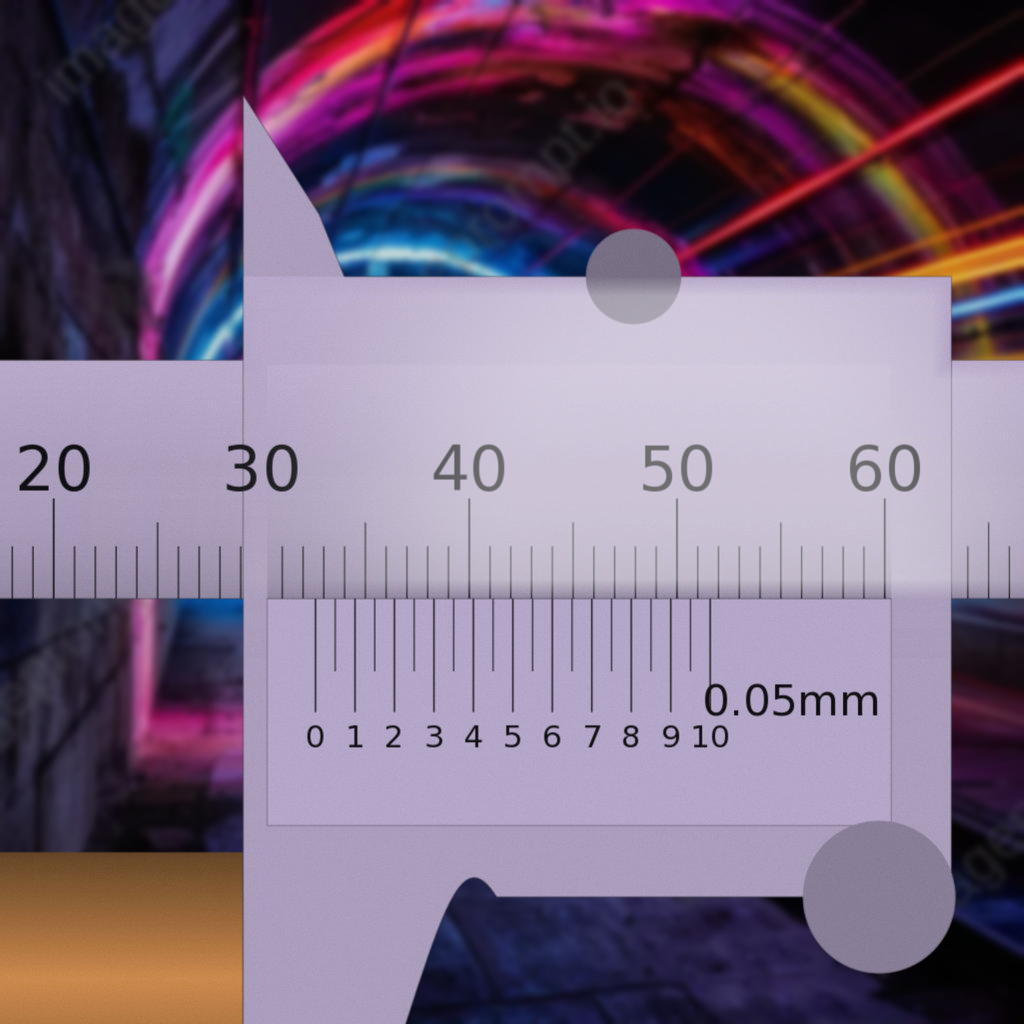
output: value=32.6 unit=mm
